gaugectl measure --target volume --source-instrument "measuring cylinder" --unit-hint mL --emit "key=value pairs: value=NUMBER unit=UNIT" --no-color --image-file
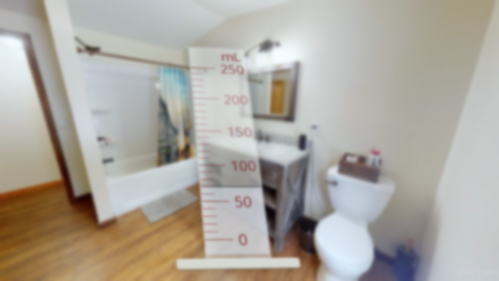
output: value=70 unit=mL
